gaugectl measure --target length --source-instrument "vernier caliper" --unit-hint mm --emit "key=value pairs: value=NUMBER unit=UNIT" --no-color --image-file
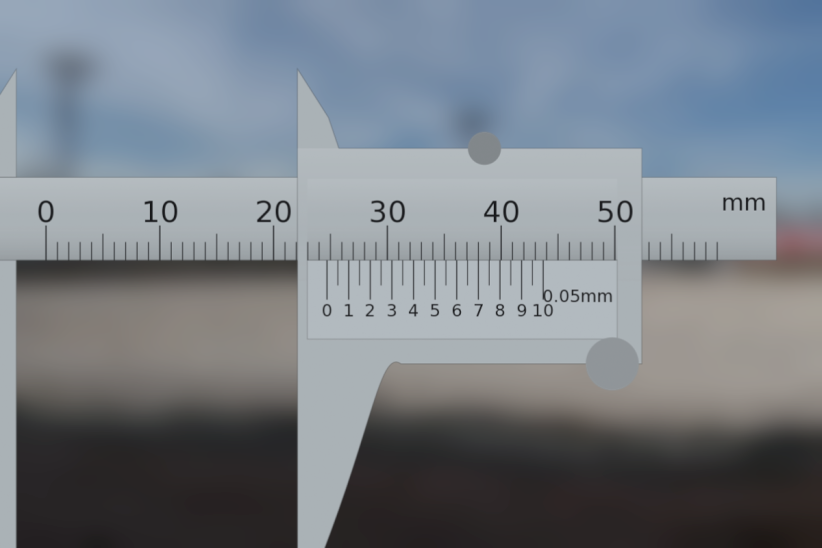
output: value=24.7 unit=mm
